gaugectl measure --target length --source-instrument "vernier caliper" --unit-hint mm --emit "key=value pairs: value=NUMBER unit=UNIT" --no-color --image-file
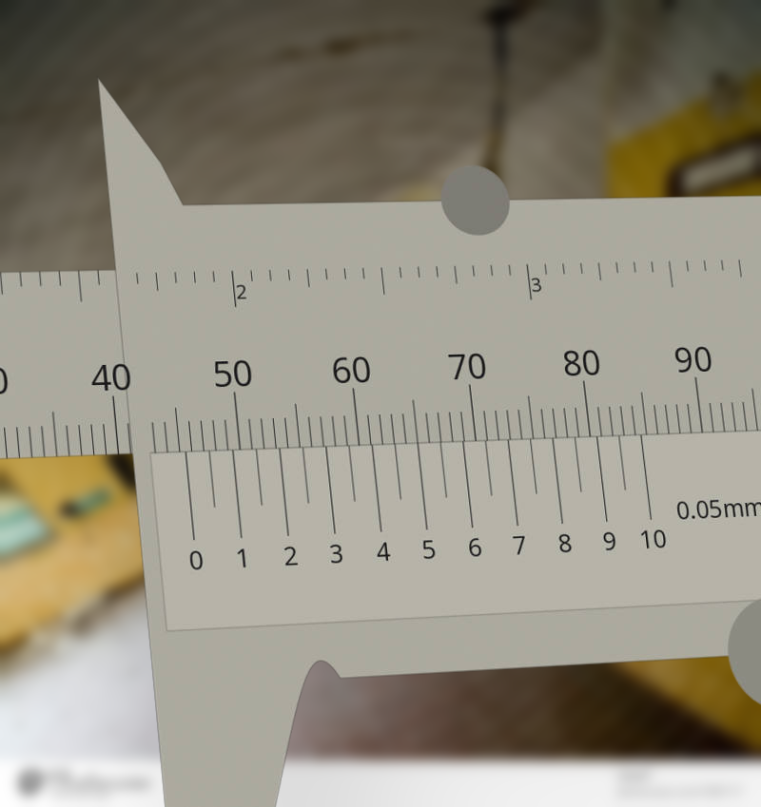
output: value=45.5 unit=mm
